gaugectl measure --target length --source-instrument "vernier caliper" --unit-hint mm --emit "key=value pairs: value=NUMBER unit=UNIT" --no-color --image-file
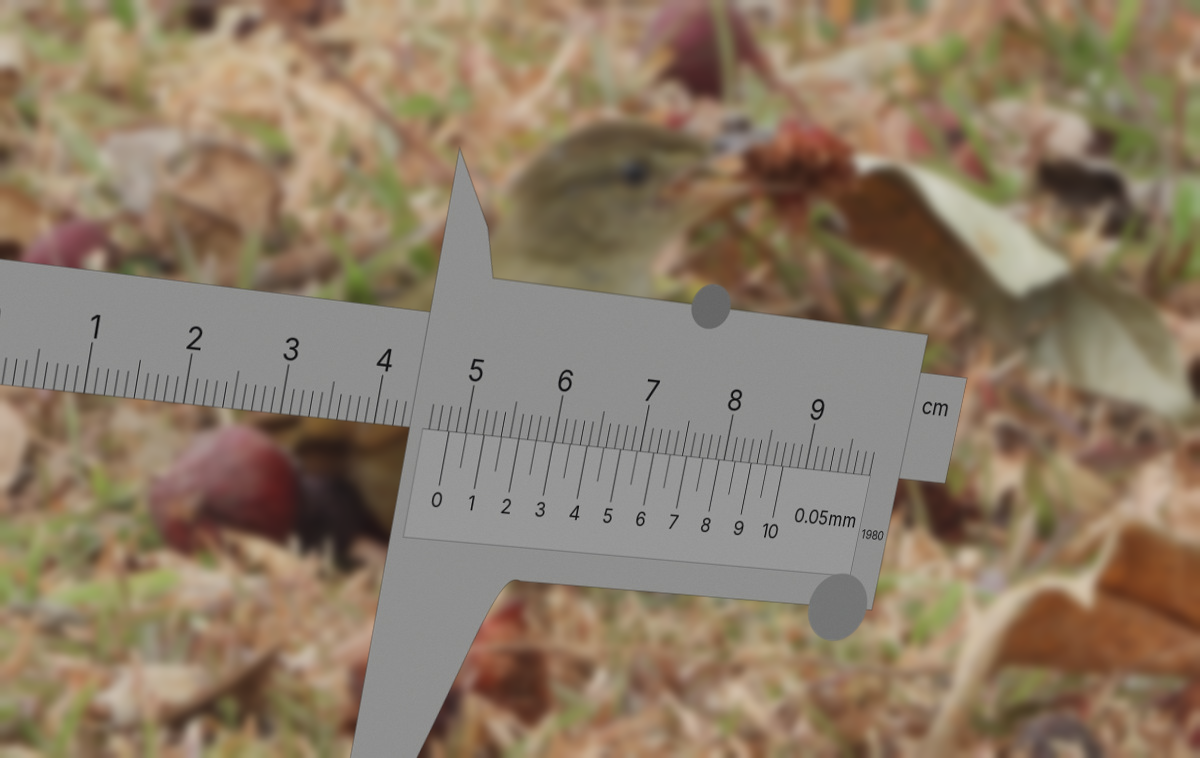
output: value=48.2 unit=mm
